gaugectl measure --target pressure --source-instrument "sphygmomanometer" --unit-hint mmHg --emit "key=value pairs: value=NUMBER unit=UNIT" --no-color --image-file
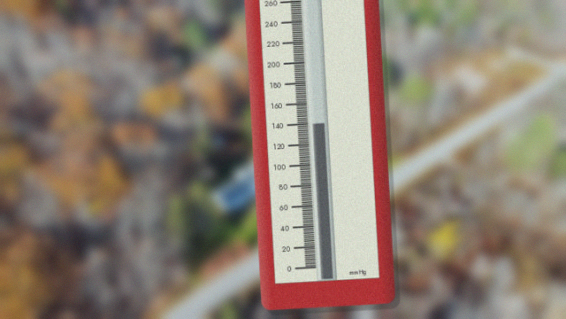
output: value=140 unit=mmHg
